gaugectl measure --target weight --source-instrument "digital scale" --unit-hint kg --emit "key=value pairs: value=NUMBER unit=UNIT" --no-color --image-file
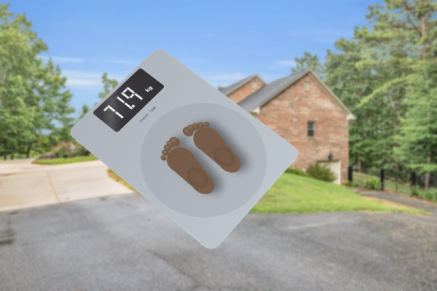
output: value=71.9 unit=kg
